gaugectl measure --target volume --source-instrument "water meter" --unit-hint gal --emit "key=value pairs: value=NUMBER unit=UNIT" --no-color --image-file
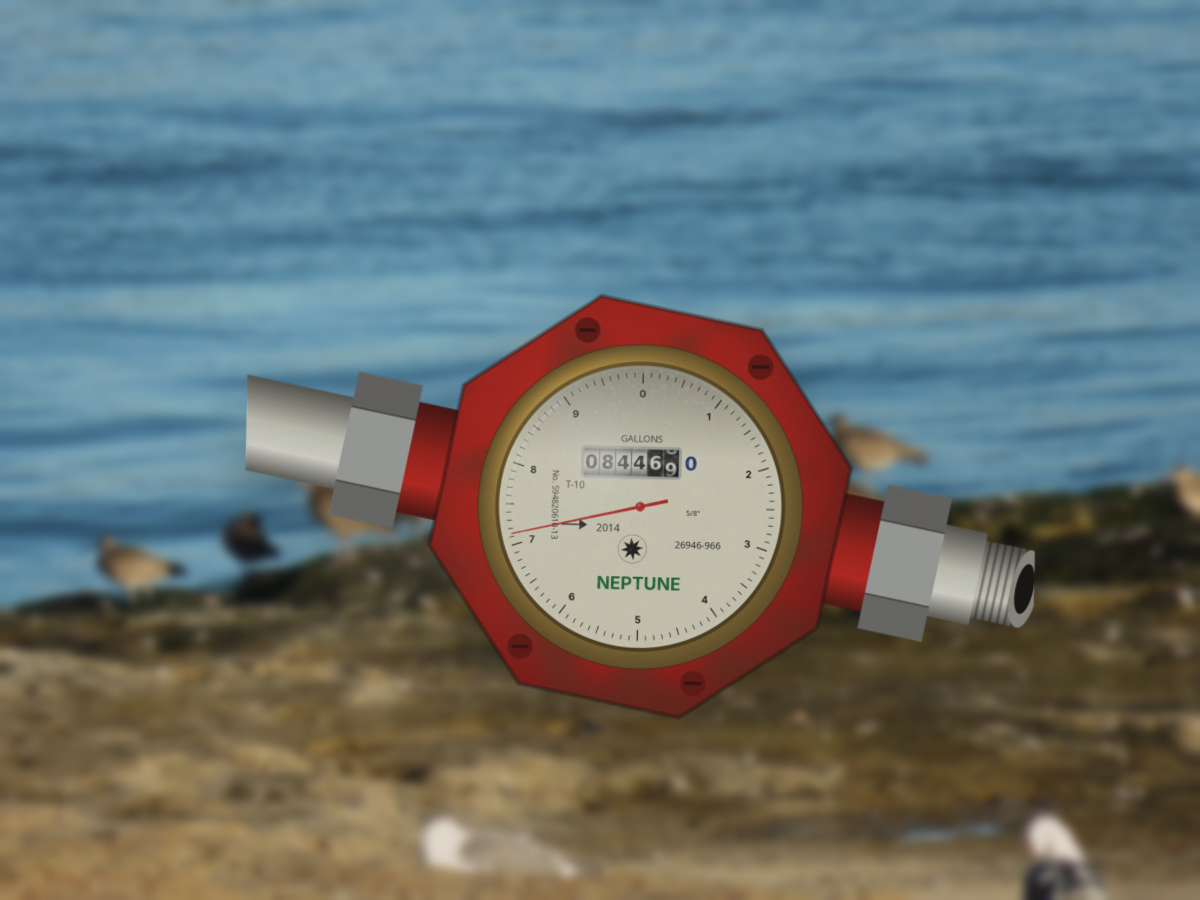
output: value=844687.1 unit=gal
